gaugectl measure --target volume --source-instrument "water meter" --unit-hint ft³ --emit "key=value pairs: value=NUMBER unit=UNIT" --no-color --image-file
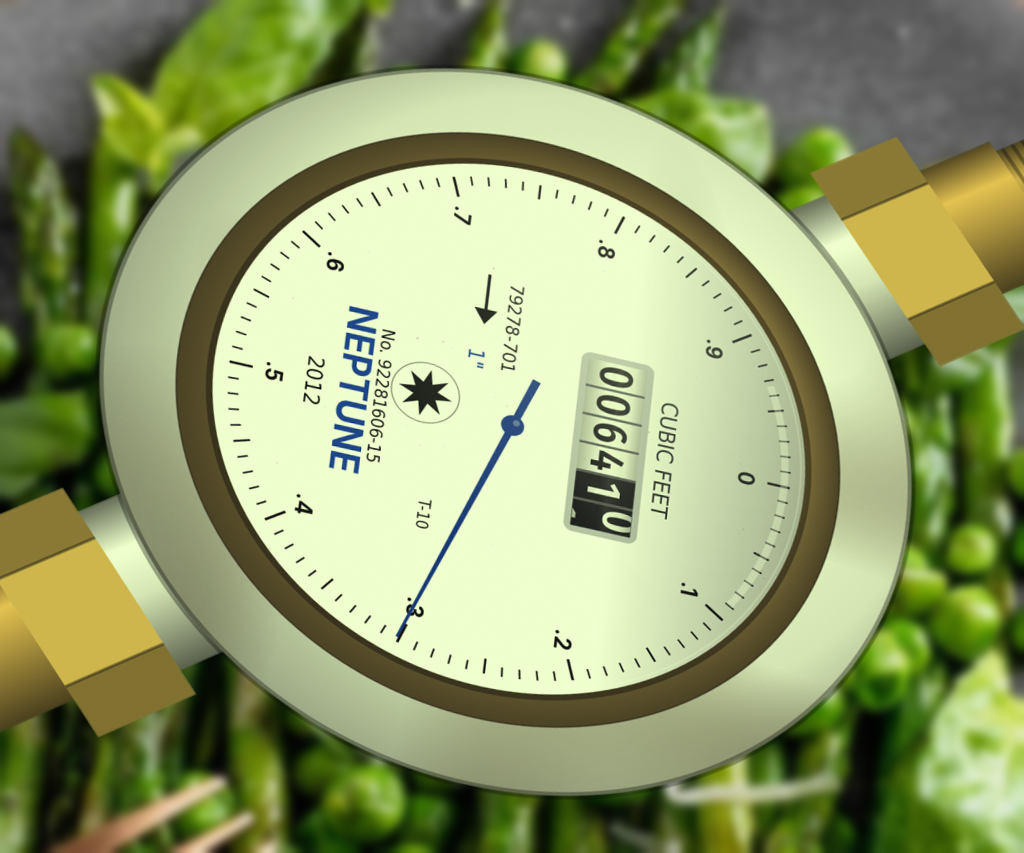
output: value=6410.30 unit=ft³
